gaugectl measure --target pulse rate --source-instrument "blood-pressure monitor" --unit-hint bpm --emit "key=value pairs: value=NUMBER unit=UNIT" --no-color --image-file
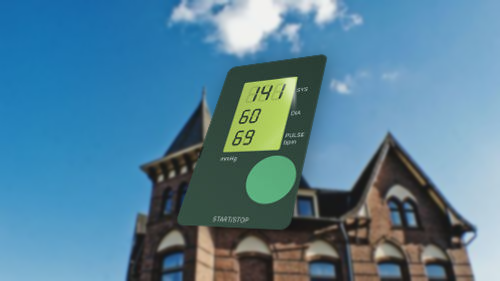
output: value=69 unit=bpm
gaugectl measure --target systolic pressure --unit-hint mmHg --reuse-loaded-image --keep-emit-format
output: value=141 unit=mmHg
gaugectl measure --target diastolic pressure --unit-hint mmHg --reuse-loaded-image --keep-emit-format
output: value=60 unit=mmHg
